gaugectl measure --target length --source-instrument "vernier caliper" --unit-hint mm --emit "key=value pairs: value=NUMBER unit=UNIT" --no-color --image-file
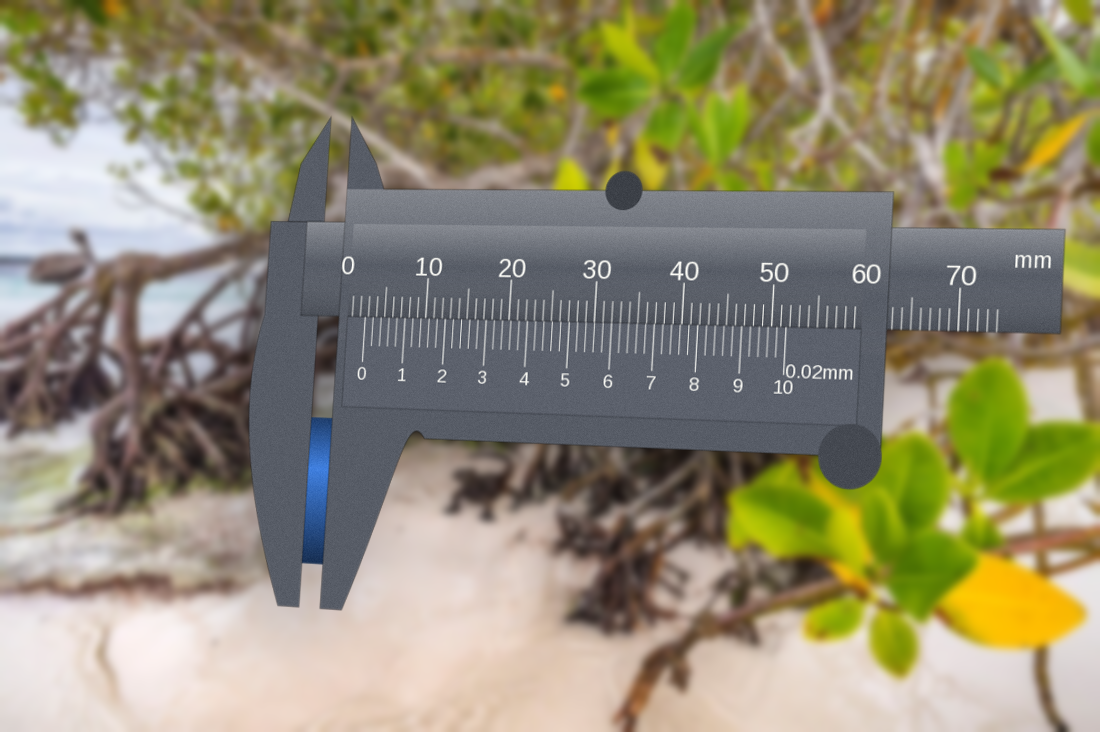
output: value=2.6 unit=mm
